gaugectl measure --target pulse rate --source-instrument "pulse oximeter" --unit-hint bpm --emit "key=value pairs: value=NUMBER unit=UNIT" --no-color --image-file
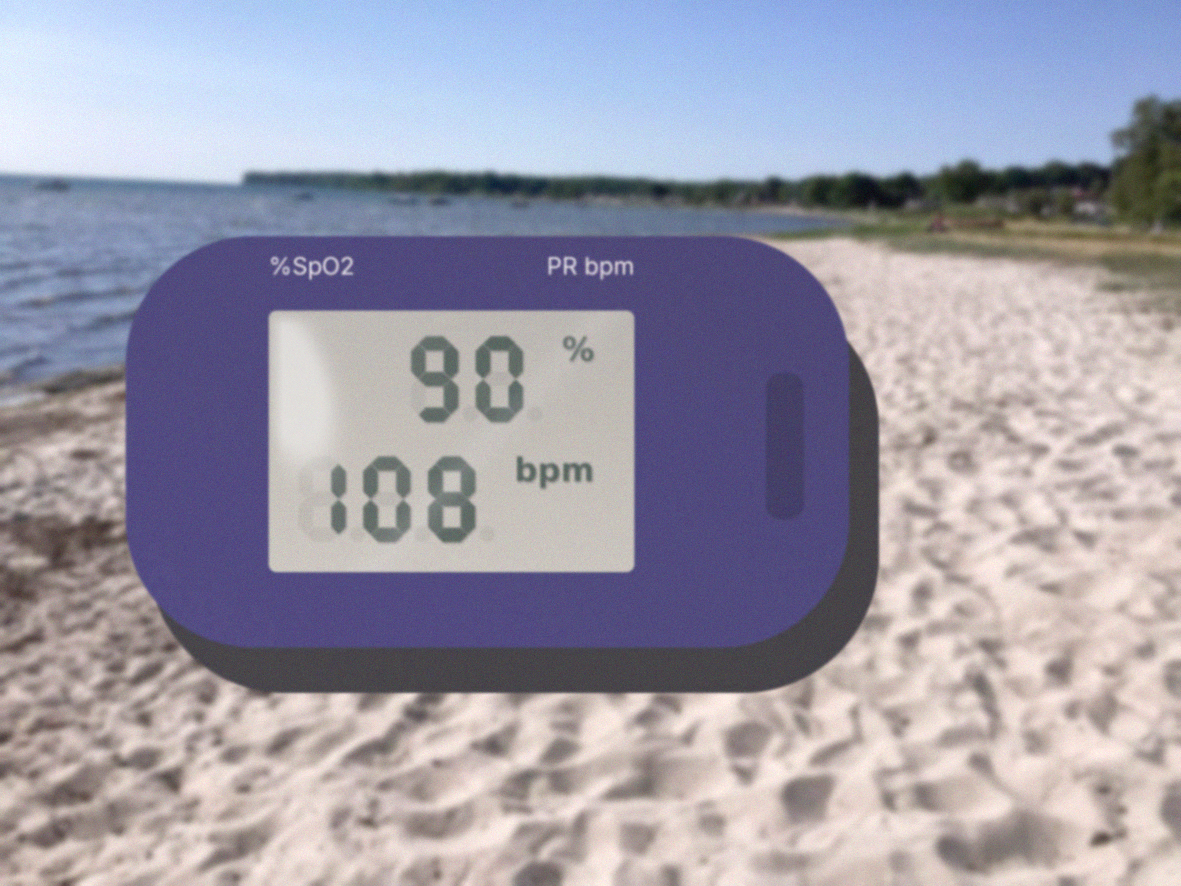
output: value=108 unit=bpm
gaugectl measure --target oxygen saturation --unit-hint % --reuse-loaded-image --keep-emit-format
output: value=90 unit=%
